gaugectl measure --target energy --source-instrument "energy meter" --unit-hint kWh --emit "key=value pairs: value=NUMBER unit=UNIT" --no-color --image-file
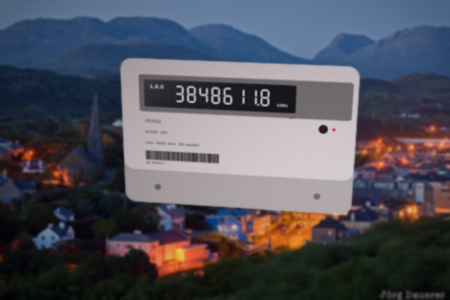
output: value=3848611.8 unit=kWh
